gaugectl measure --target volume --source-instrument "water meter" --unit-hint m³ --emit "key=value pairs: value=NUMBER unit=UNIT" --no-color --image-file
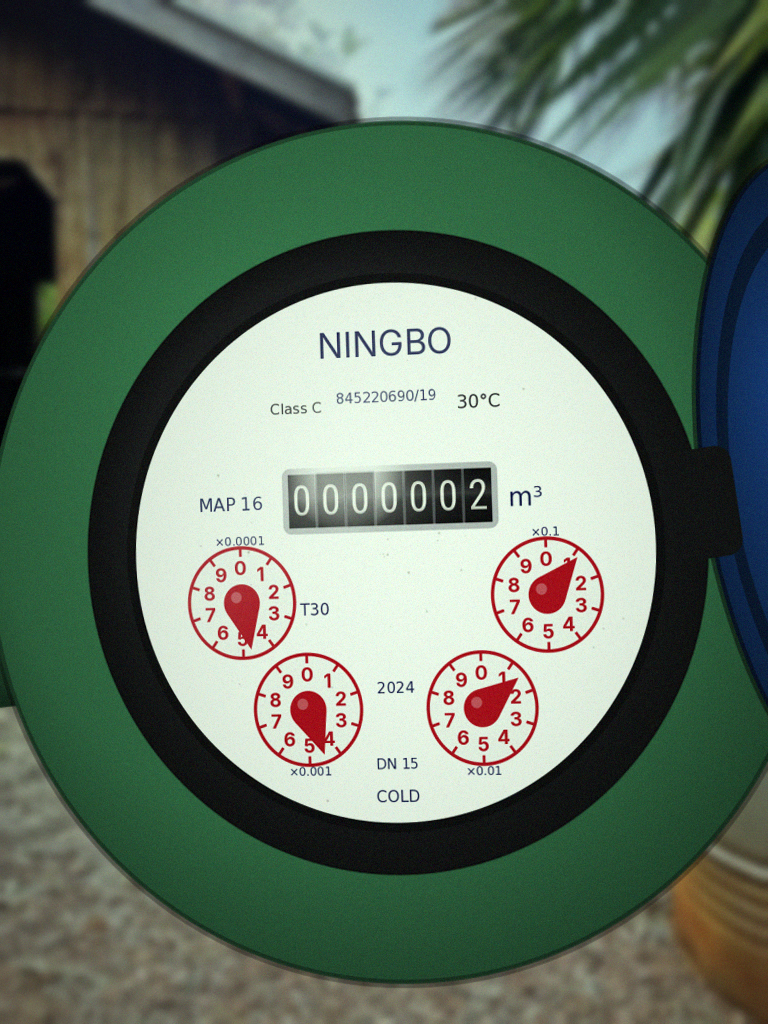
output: value=2.1144 unit=m³
